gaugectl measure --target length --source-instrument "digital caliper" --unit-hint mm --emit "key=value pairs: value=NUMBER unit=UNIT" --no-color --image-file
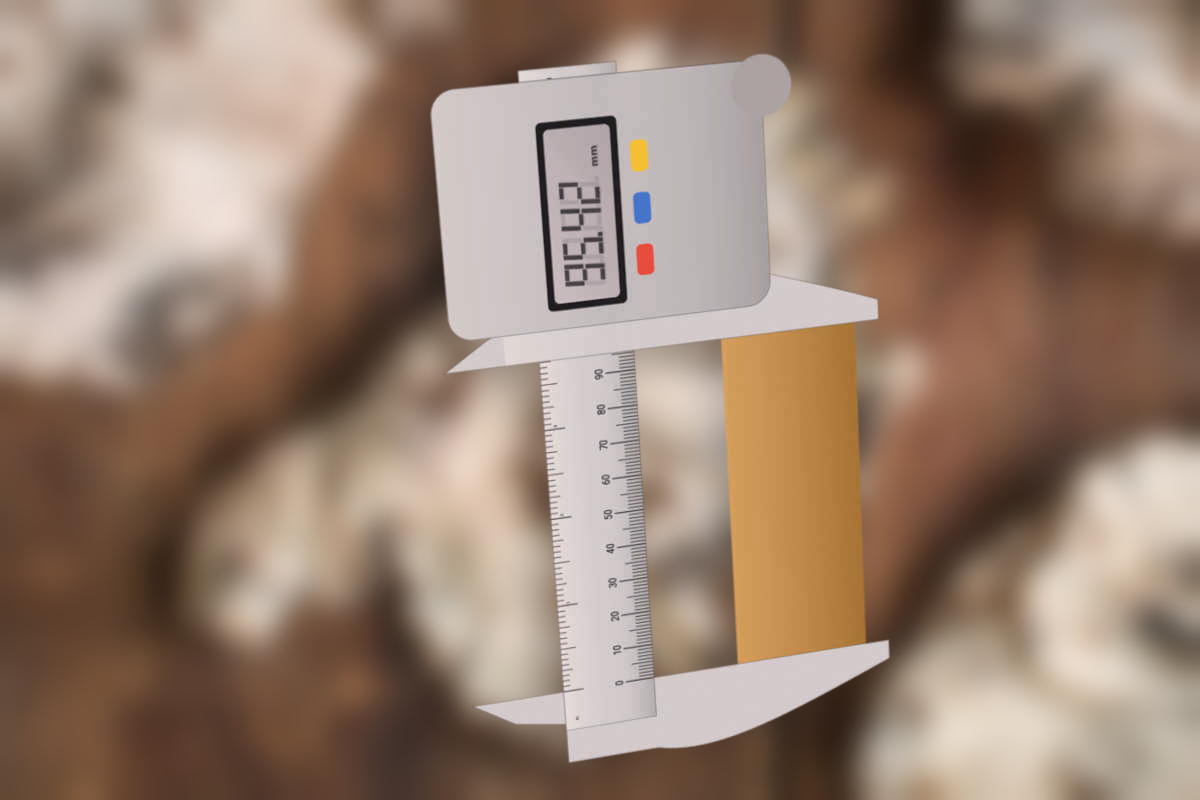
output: value=95.42 unit=mm
